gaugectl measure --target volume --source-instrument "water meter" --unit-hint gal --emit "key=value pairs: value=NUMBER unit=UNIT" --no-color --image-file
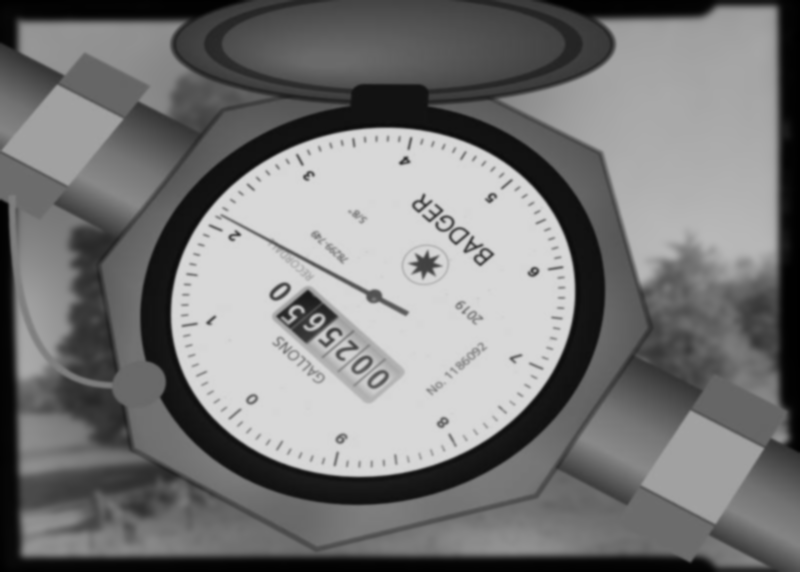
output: value=25652.1 unit=gal
